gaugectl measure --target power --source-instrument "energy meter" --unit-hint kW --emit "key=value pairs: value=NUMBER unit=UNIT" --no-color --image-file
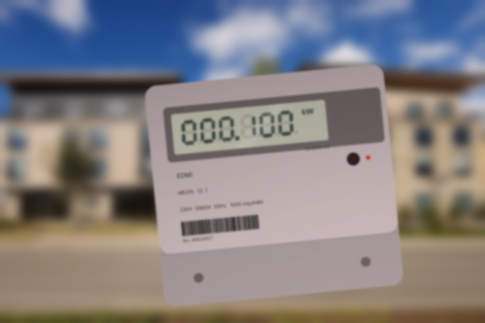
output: value=0.100 unit=kW
